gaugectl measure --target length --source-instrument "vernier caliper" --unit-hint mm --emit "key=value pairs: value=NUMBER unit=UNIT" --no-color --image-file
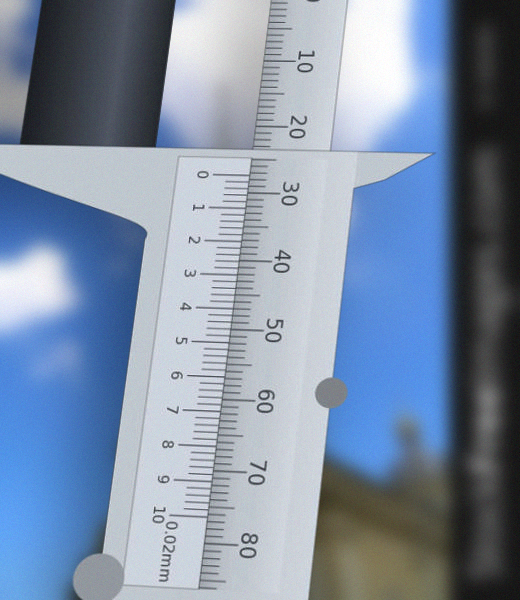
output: value=27.4 unit=mm
